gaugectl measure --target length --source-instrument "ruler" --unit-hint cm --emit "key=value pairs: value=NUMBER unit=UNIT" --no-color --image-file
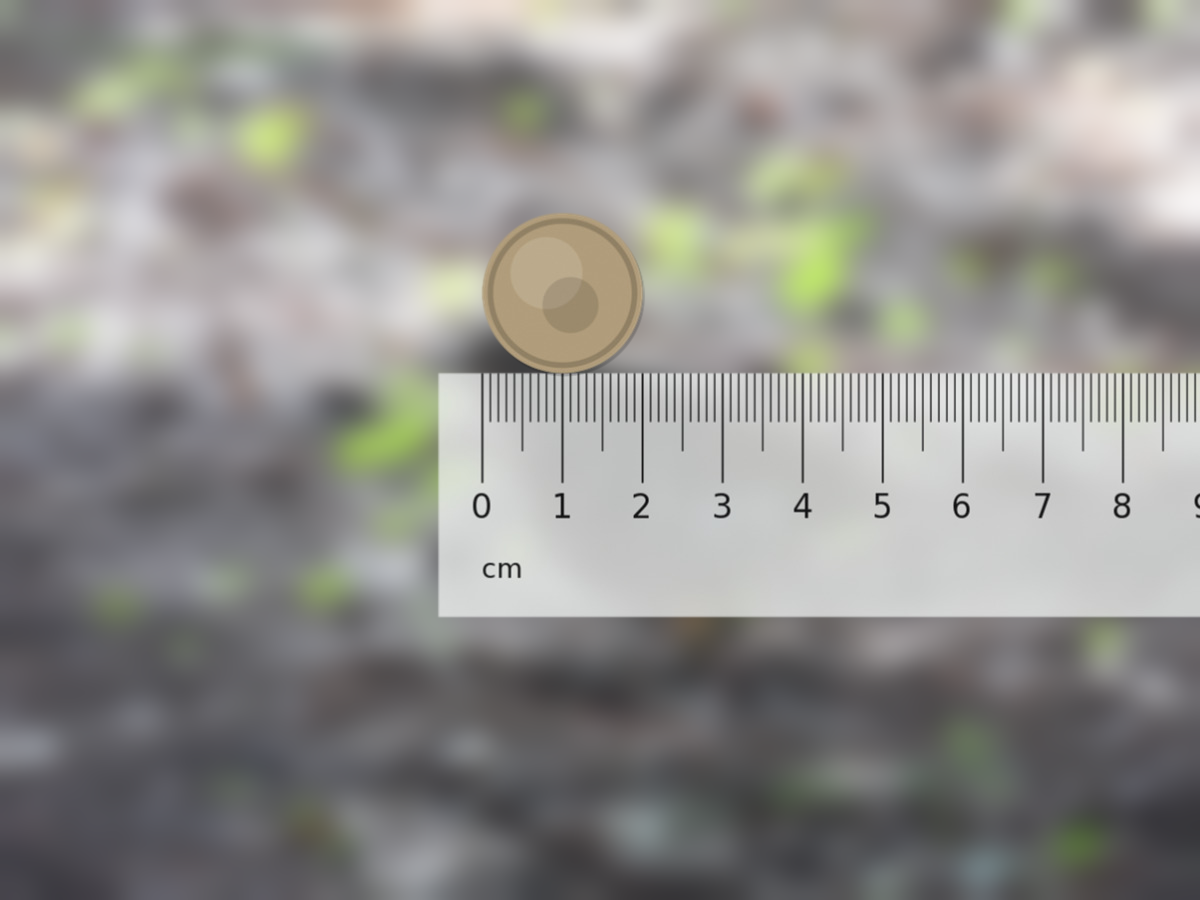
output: value=2 unit=cm
